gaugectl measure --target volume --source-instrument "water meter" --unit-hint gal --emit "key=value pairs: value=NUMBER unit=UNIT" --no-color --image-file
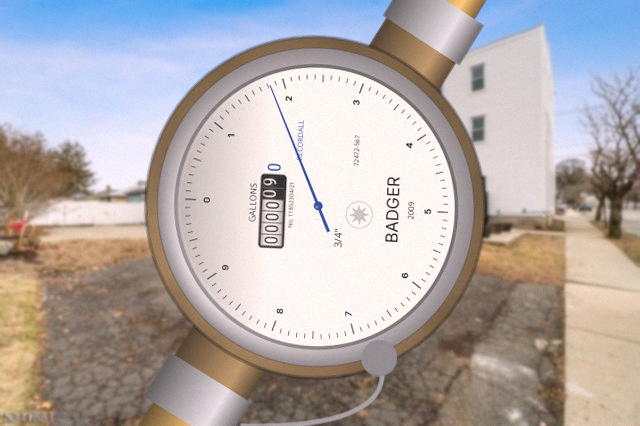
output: value=91.8 unit=gal
